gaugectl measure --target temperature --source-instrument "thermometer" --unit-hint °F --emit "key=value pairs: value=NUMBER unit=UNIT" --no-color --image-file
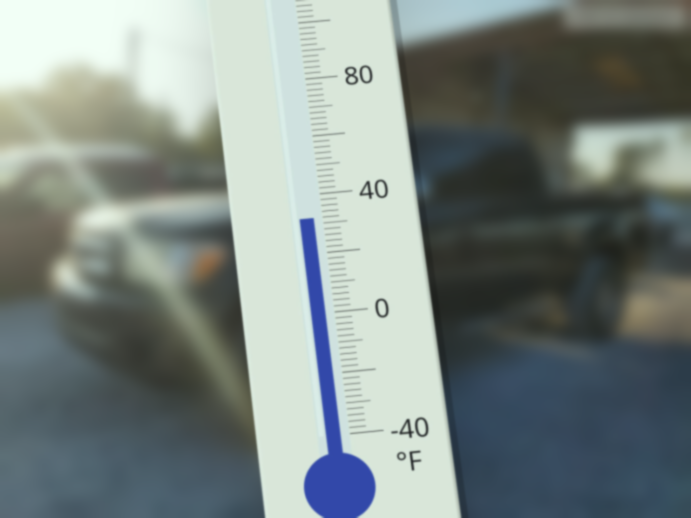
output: value=32 unit=°F
